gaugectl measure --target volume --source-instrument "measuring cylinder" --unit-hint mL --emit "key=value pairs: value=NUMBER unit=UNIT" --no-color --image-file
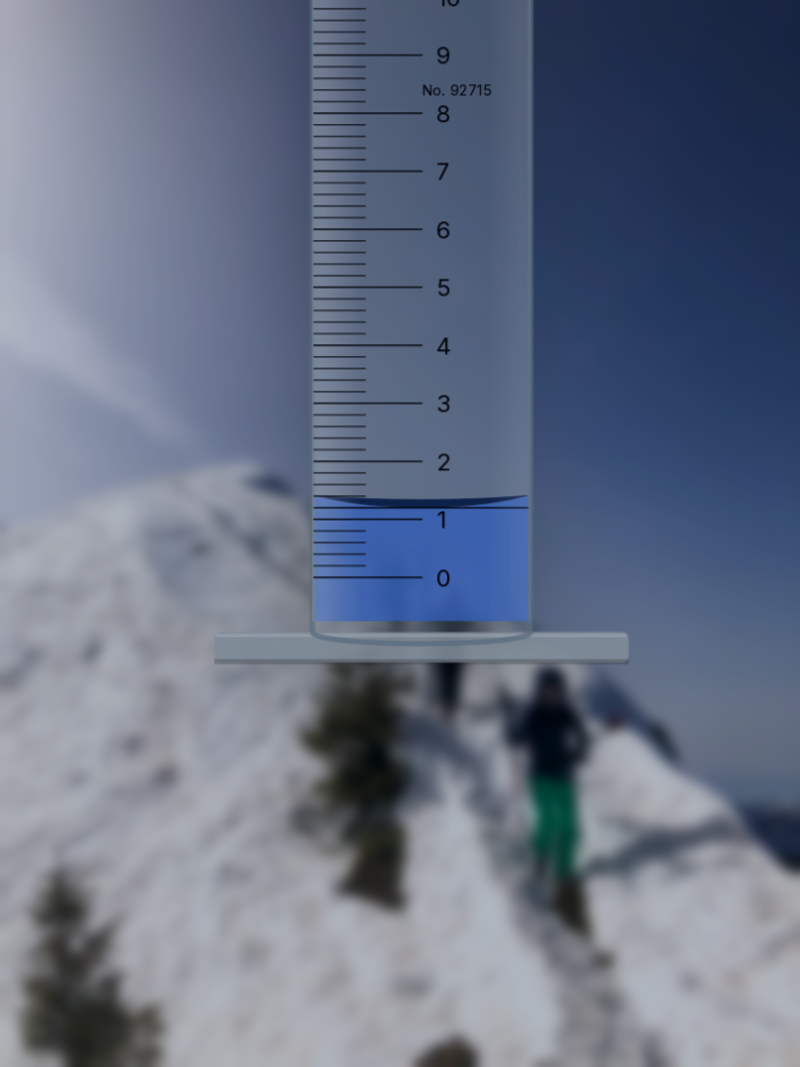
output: value=1.2 unit=mL
